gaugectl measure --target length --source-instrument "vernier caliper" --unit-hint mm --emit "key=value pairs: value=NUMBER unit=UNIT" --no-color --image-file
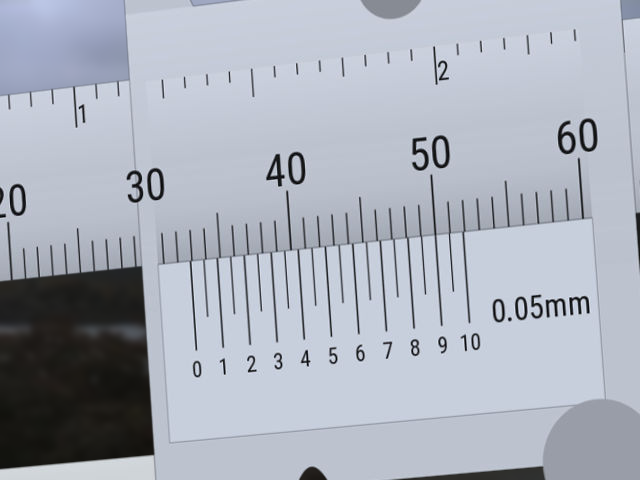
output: value=32.9 unit=mm
